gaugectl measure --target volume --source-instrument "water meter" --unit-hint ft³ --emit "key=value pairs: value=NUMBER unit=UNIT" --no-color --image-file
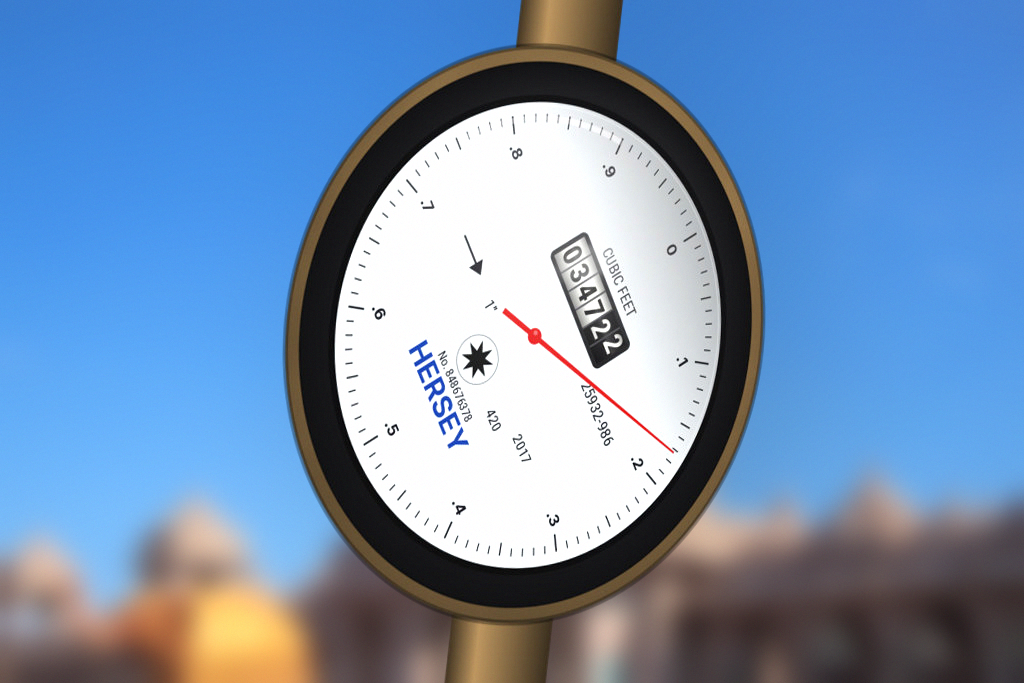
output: value=34722.17 unit=ft³
